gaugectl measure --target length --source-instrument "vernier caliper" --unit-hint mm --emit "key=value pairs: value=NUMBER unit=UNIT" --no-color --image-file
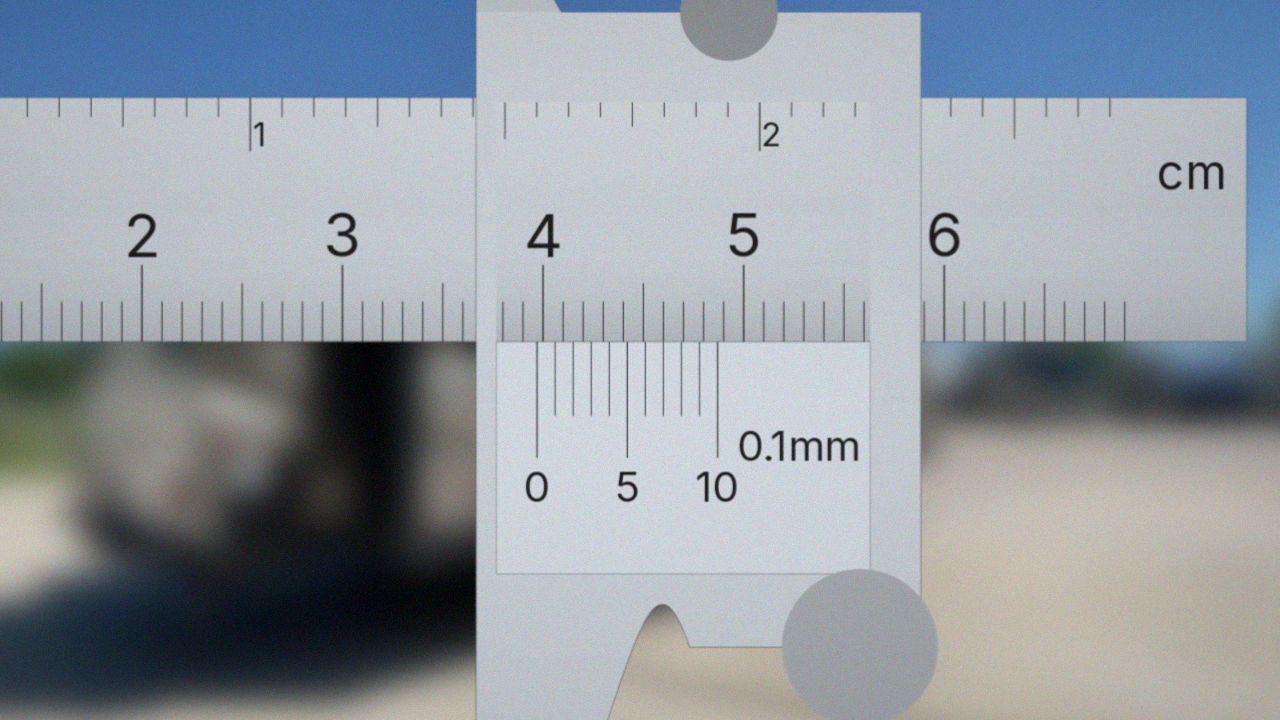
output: value=39.7 unit=mm
